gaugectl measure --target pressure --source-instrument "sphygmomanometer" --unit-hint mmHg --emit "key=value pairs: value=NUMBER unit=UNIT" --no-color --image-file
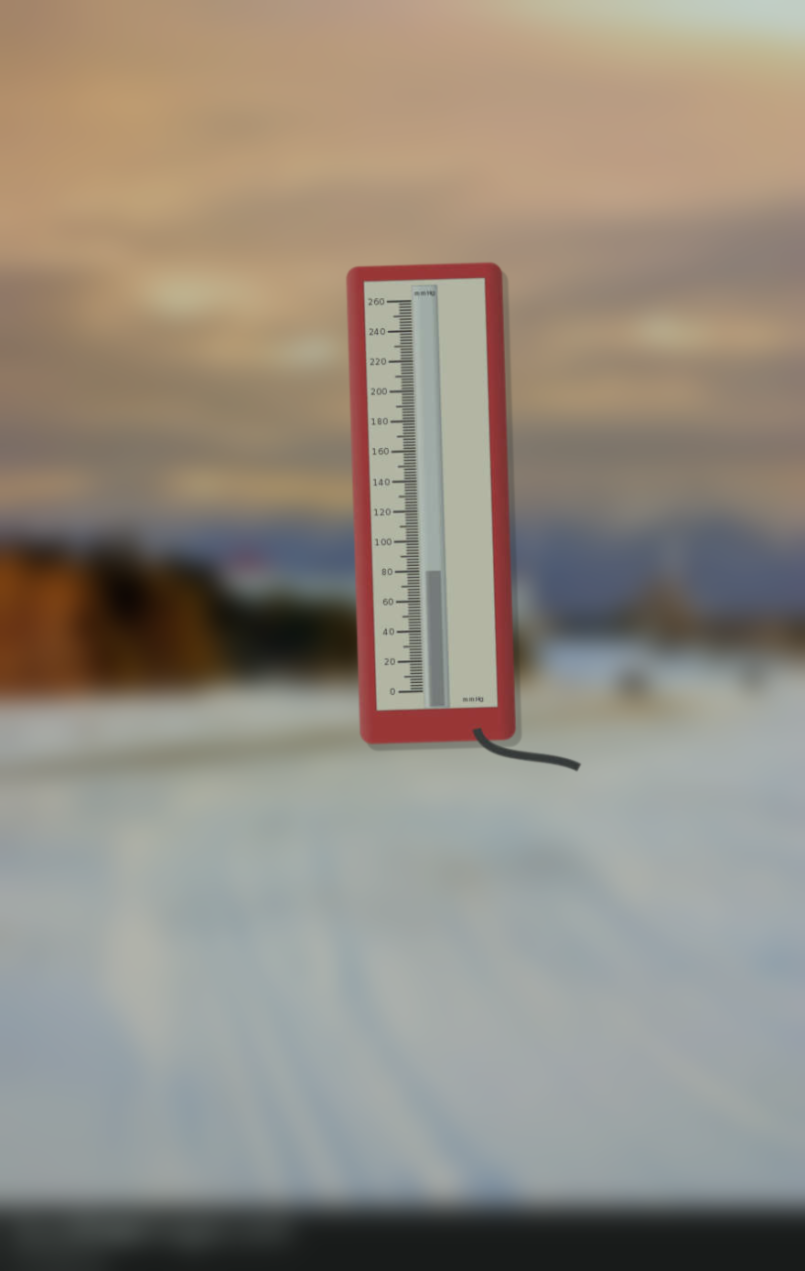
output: value=80 unit=mmHg
